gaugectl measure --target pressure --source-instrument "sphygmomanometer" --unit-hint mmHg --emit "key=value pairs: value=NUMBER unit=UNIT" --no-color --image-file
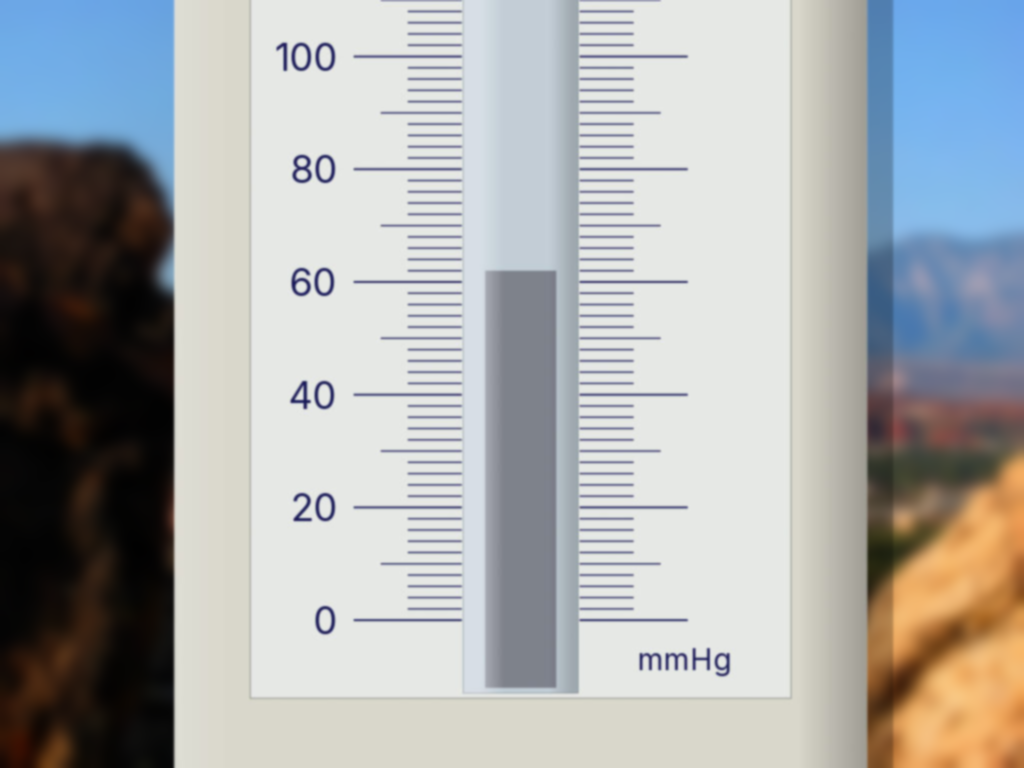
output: value=62 unit=mmHg
